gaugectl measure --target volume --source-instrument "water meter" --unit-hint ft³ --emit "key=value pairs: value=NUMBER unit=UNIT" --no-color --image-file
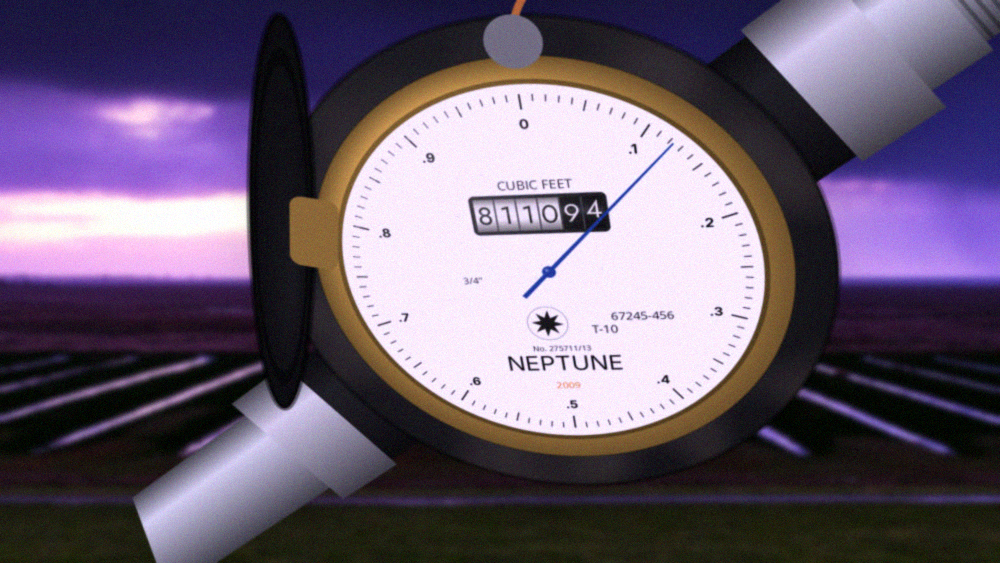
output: value=811094.12 unit=ft³
